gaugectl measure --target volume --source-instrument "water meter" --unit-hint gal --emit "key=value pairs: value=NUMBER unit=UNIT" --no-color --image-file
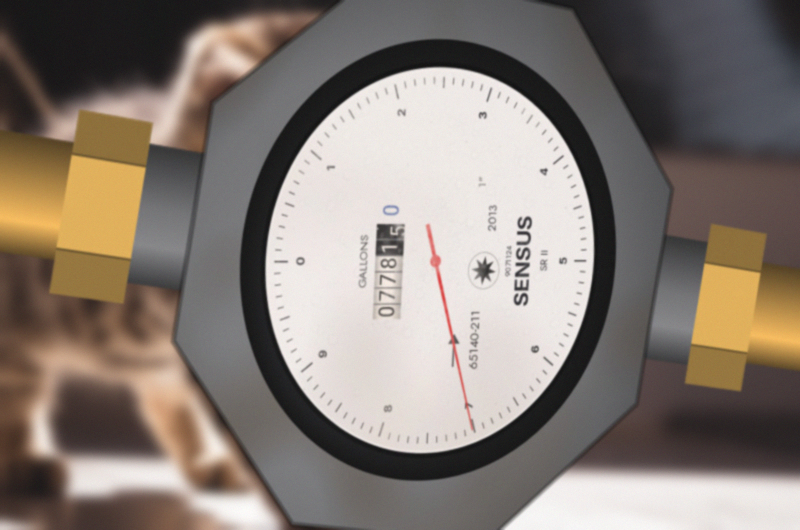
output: value=778147.0 unit=gal
